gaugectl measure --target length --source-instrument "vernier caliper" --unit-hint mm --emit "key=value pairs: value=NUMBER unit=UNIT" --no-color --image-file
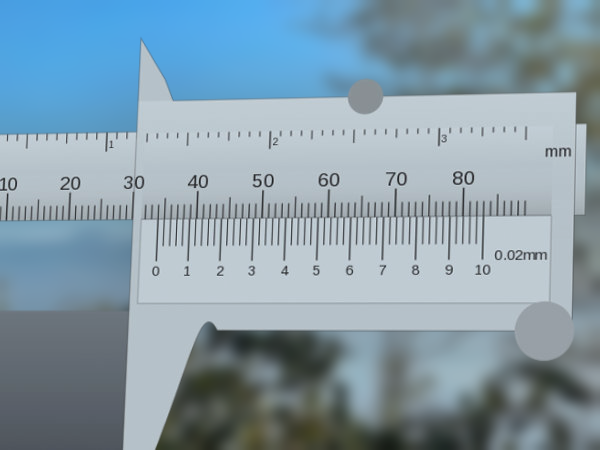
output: value=34.0 unit=mm
